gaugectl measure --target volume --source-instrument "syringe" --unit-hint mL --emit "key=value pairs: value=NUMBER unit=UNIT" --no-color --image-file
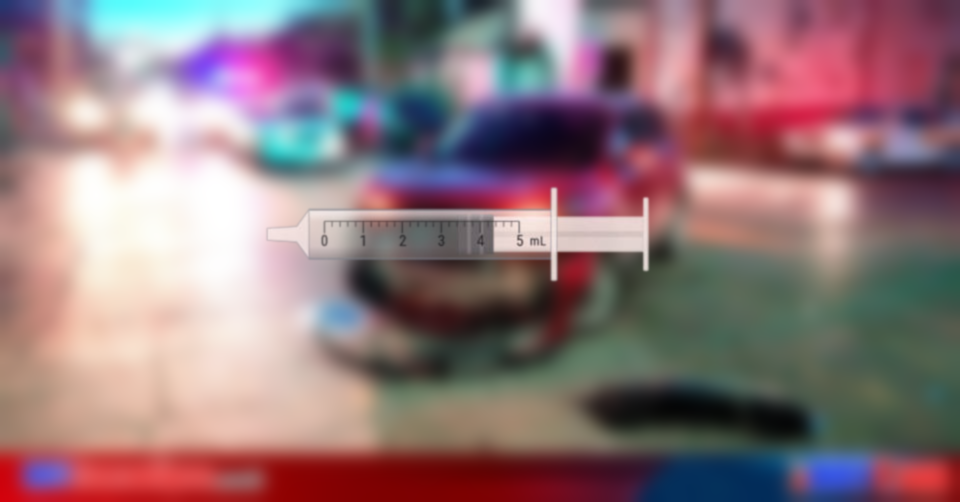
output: value=3.4 unit=mL
